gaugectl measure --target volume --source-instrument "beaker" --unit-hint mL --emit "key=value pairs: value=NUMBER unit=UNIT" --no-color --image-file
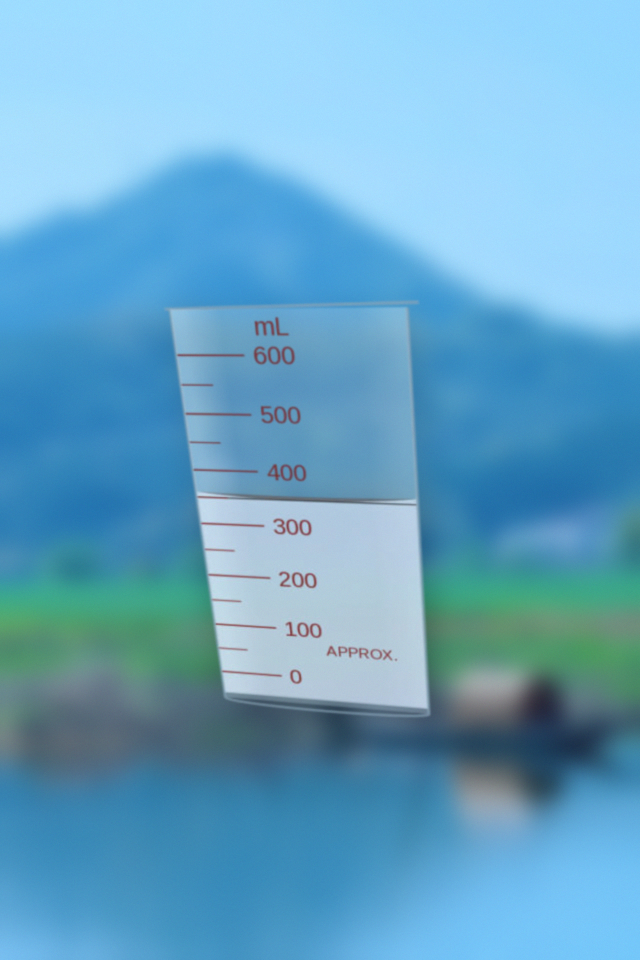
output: value=350 unit=mL
